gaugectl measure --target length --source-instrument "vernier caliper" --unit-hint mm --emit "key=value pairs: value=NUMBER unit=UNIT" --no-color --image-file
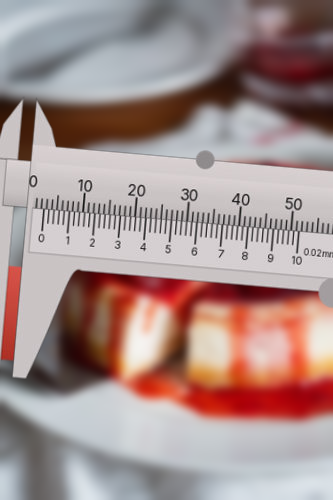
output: value=2.5 unit=mm
